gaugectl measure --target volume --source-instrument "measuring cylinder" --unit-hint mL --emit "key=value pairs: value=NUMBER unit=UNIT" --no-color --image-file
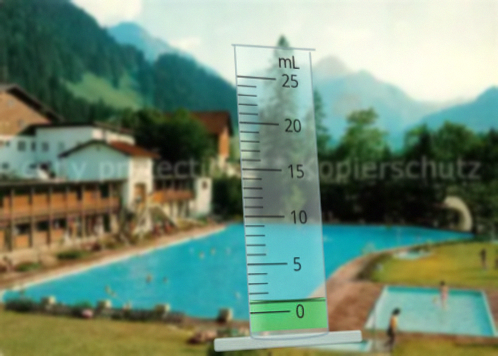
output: value=1 unit=mL
